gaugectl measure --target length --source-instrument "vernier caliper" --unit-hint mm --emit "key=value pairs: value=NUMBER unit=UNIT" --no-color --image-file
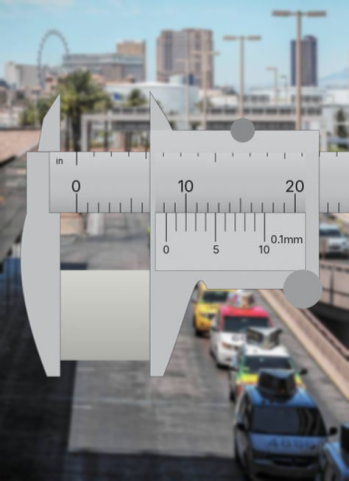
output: value=8.2 unit=mm
